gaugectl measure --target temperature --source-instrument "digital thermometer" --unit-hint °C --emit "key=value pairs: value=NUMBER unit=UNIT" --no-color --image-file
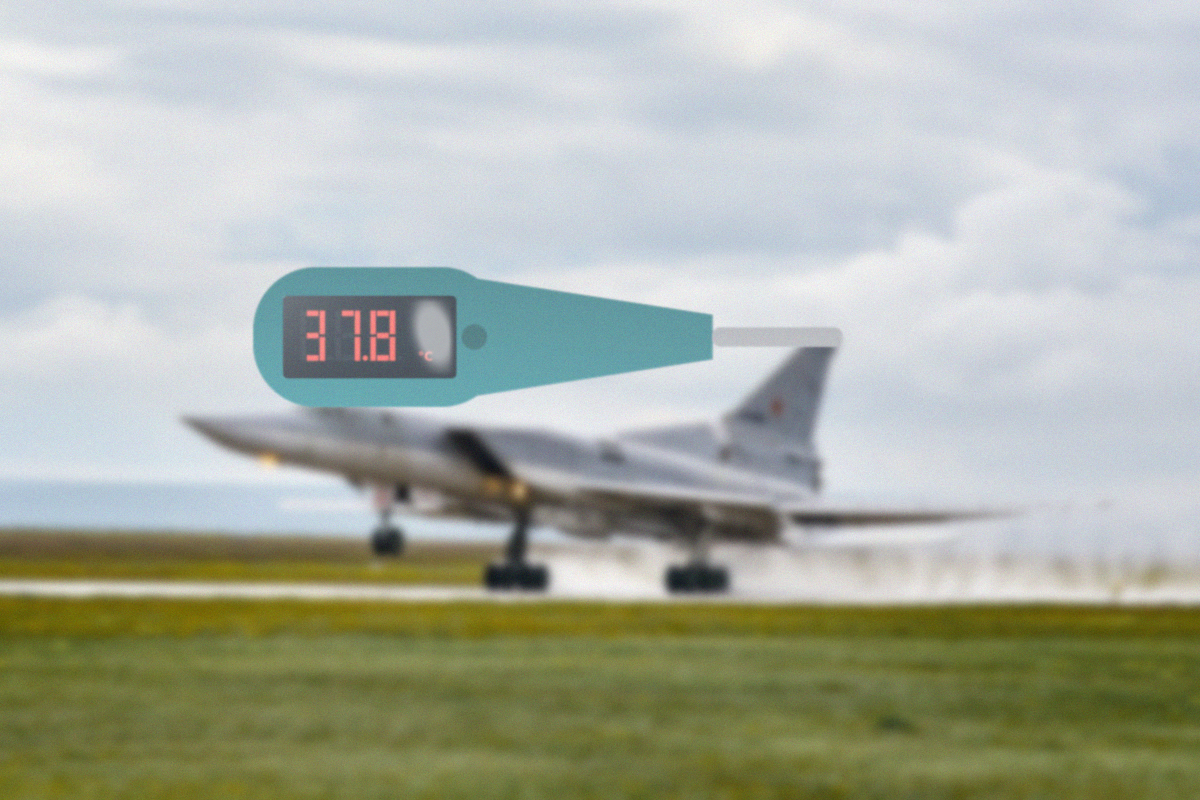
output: value=37.8 unit=°C
